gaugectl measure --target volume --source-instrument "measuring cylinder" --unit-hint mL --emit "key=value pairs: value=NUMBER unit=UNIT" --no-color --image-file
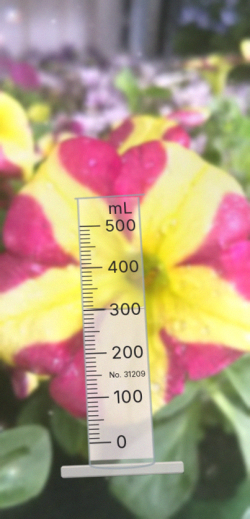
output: value=300 unit=mL
